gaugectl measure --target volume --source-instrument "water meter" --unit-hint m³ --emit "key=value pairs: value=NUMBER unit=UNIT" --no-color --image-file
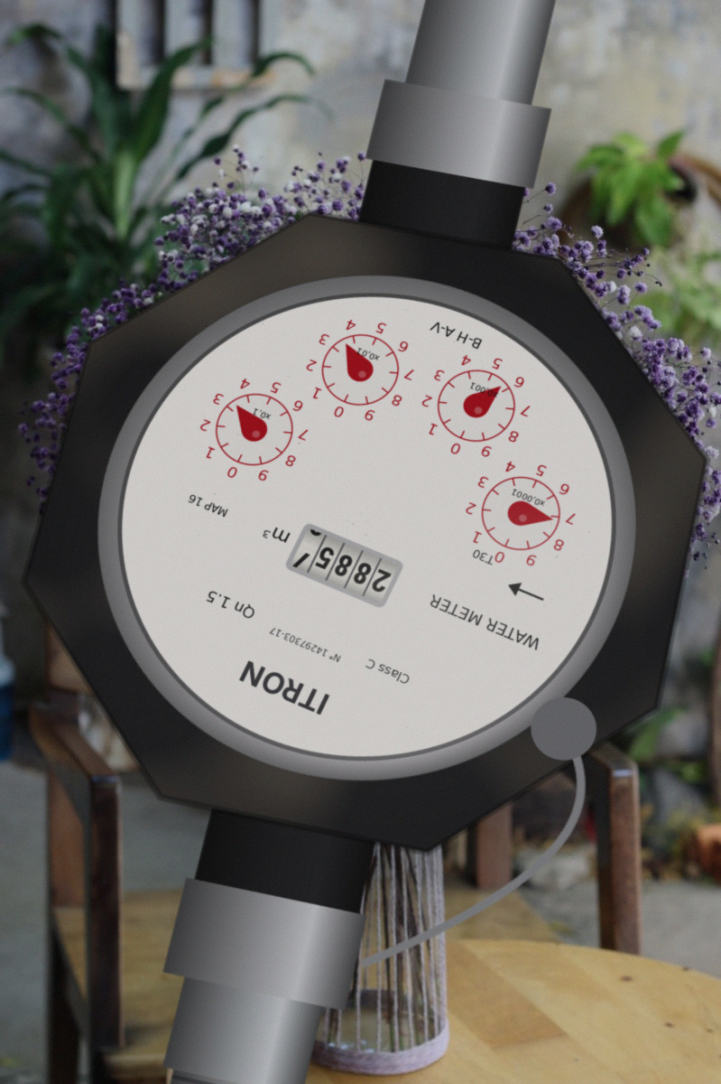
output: value=28857.3357 unit=m³
